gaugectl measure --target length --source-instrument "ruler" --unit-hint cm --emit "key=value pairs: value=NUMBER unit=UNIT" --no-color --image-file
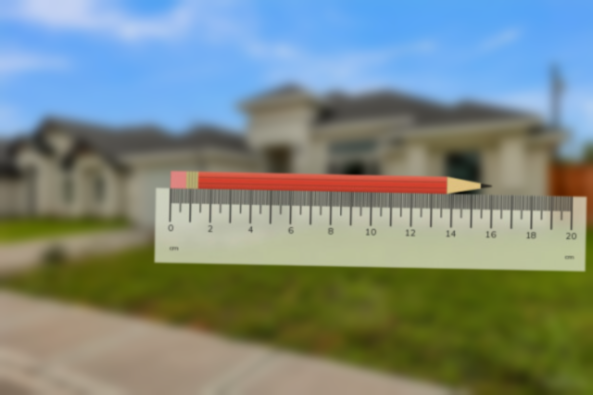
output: value=16 unit=cm
